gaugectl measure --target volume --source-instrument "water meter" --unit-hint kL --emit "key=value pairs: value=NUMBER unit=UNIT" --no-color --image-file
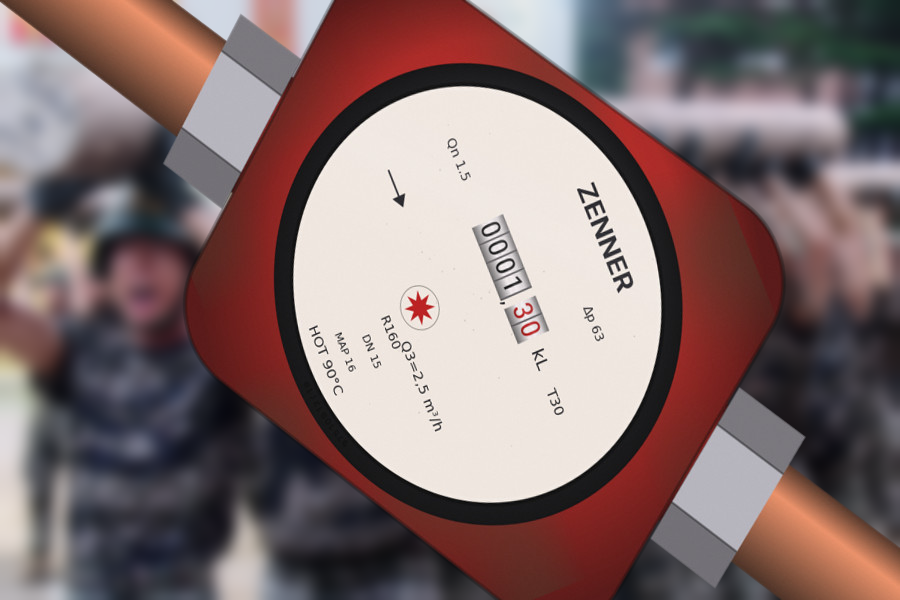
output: value=1.30 unit=kL
